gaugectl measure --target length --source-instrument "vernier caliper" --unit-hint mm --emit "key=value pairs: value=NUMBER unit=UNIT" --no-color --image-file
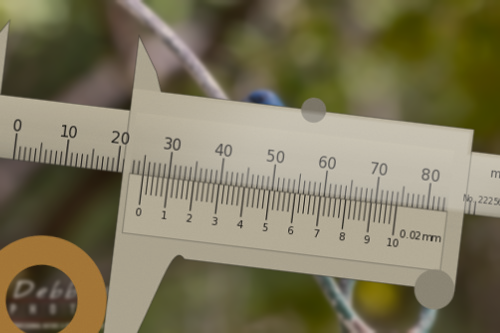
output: value=25.0 unit=mm
